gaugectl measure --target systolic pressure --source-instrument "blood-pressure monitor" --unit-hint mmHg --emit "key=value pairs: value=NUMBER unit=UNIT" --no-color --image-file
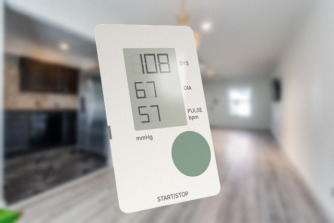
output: value=108 unit=mmHg
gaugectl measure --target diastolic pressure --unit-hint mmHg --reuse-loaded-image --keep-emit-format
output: value=67 unit=mmHg
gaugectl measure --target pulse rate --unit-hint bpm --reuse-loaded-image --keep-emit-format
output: value=57 unit=bpm
